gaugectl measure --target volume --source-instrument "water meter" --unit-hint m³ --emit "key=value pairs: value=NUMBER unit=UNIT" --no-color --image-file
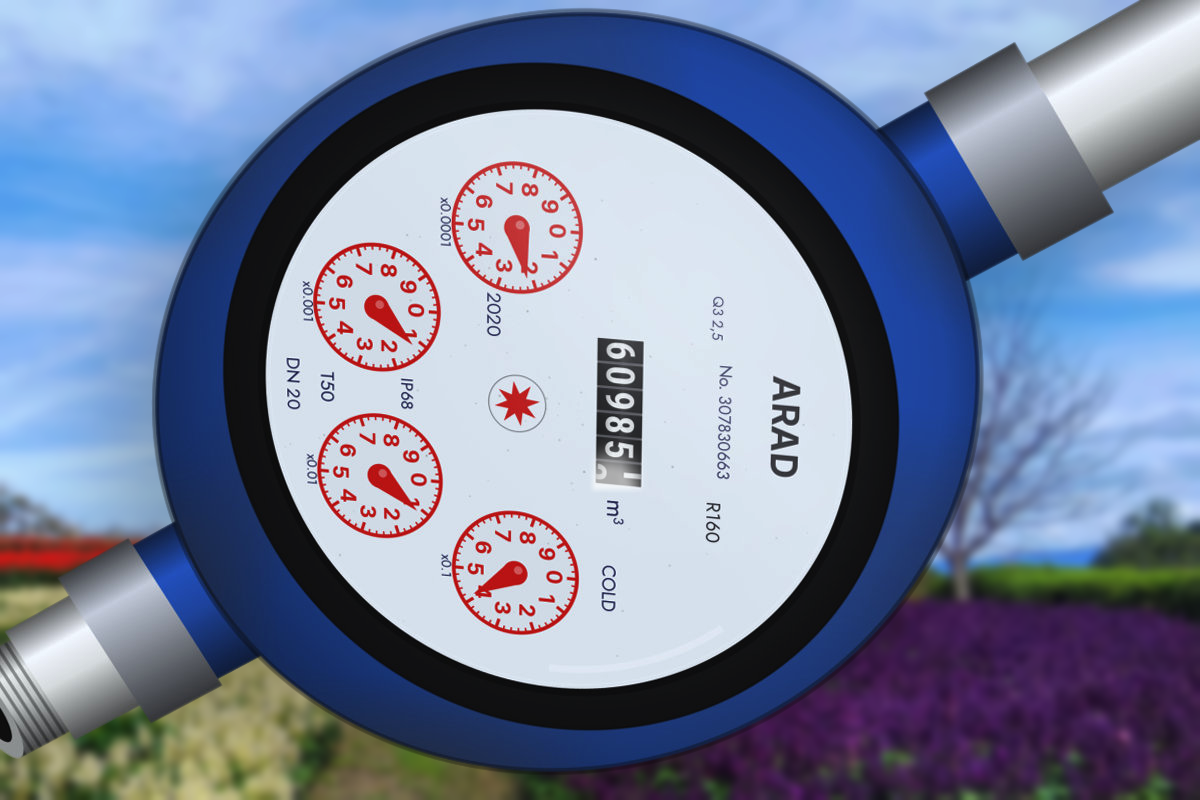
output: value=609851.4112 unit=m³
